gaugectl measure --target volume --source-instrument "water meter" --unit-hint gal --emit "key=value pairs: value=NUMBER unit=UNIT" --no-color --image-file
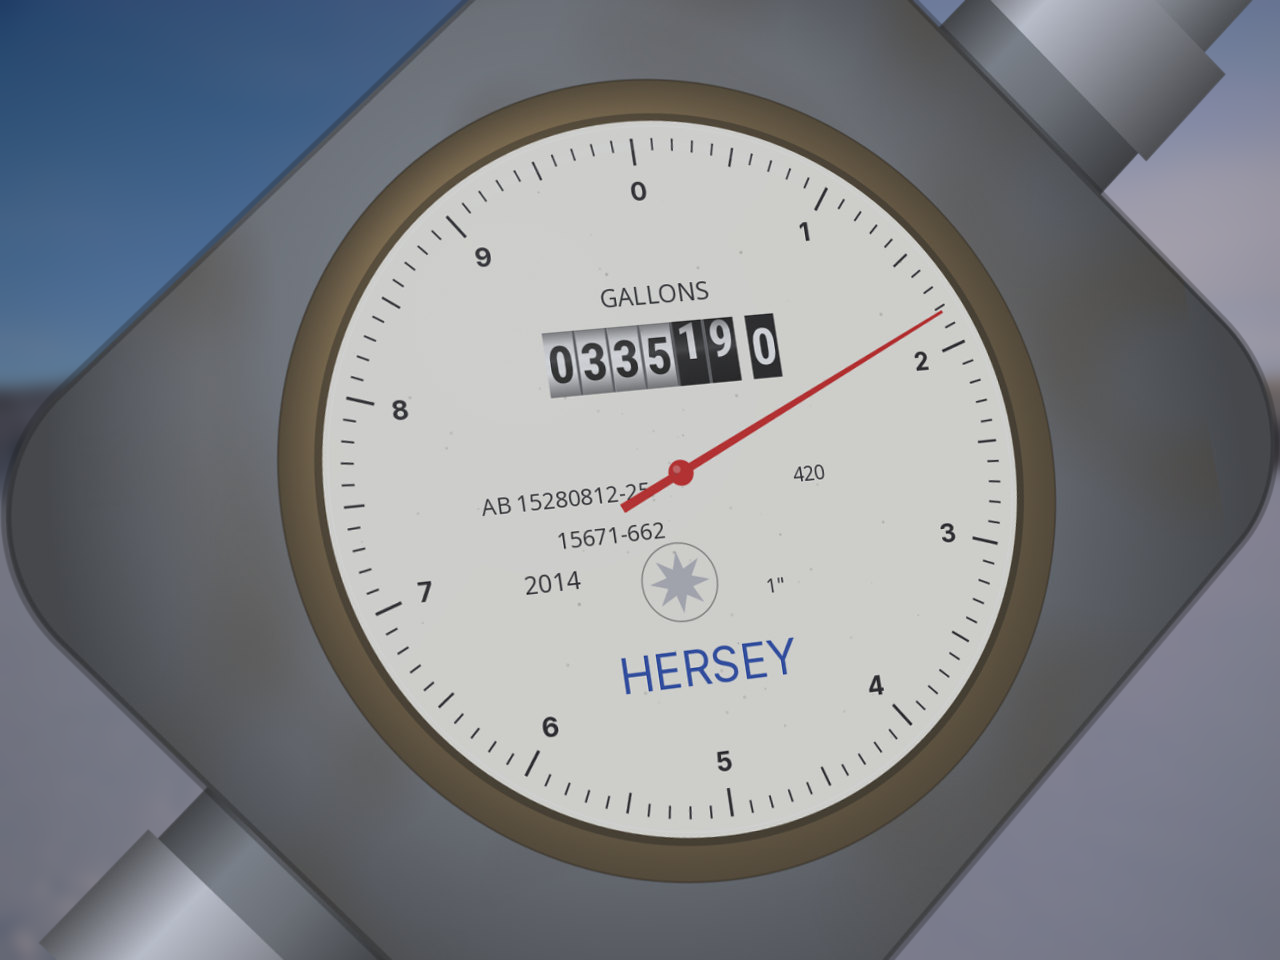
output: value=335191.8 unit=gal
